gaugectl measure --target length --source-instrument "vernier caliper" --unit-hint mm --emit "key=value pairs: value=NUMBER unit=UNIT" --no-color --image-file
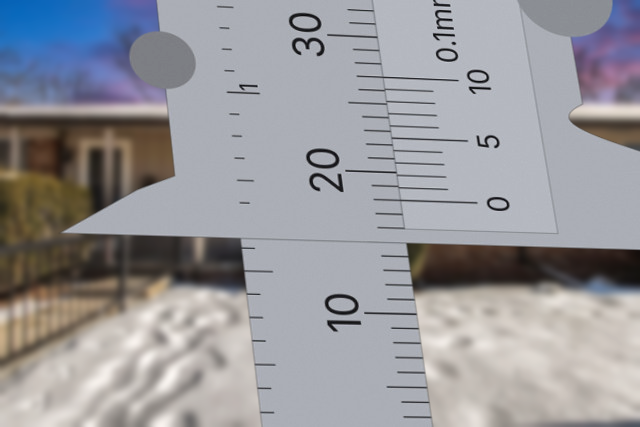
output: value=18.0 unit=mm
